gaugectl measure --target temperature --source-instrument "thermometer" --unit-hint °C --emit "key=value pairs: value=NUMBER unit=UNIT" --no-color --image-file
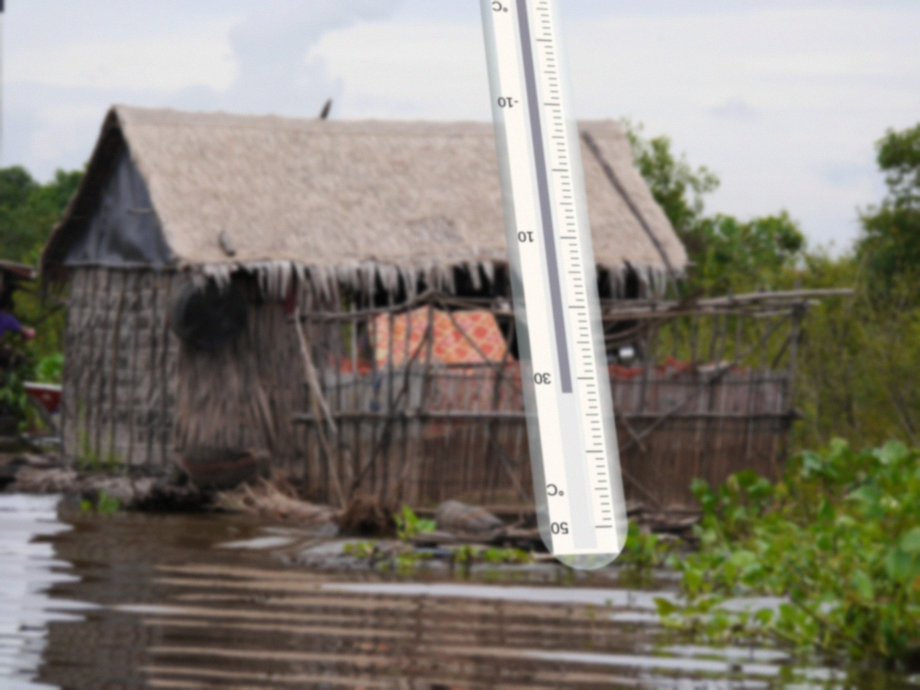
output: value=32 unit=°C
